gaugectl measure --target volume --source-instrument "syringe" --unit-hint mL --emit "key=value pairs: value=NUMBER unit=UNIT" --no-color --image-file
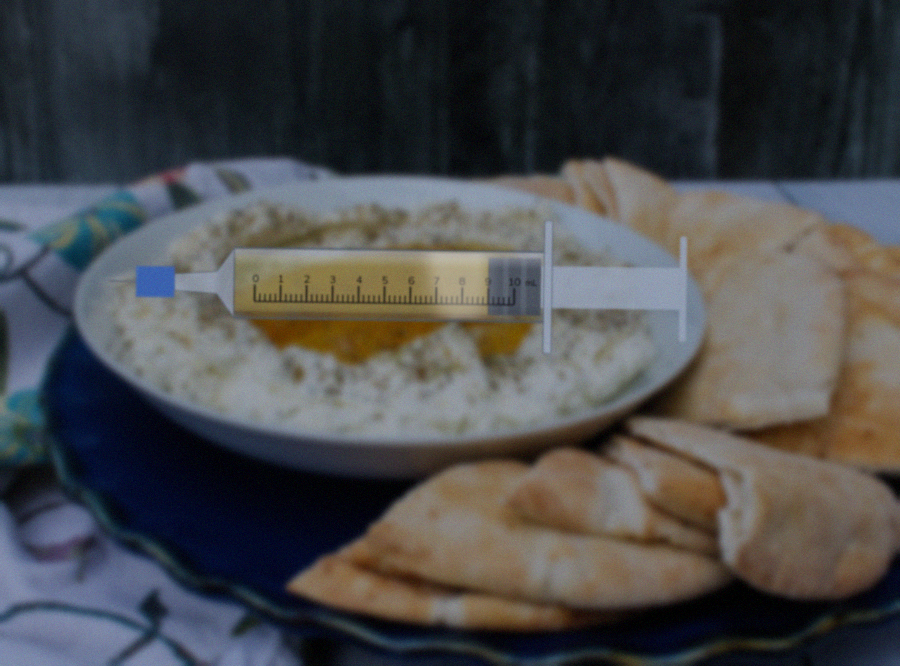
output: value=9 unit=mL
